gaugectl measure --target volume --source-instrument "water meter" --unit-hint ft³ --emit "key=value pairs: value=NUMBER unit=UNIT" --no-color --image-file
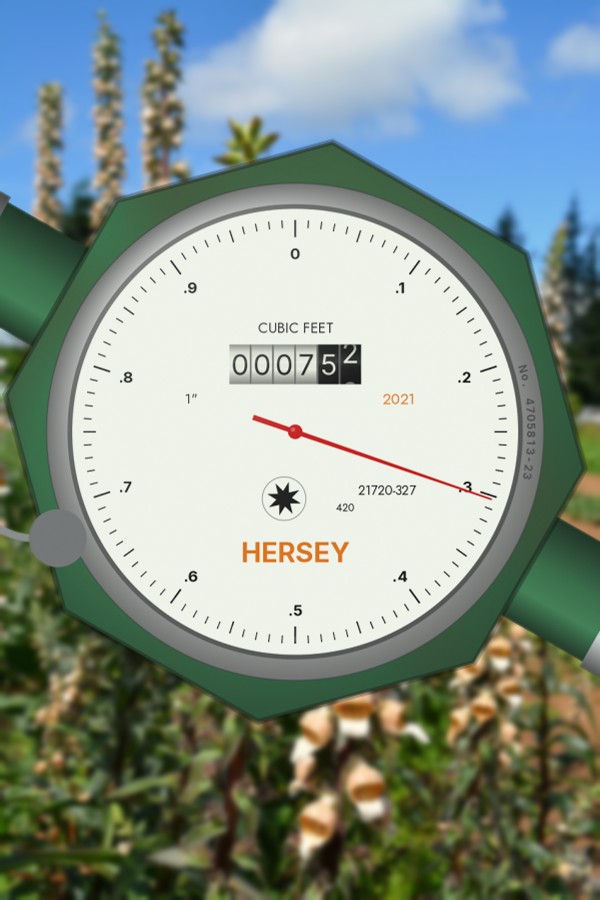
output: value=752.30 unit=ft³
